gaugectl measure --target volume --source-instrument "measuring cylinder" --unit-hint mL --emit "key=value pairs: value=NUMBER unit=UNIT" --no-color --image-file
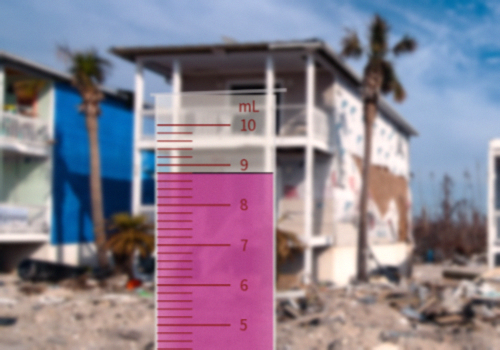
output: value=8.8 unit=mL
